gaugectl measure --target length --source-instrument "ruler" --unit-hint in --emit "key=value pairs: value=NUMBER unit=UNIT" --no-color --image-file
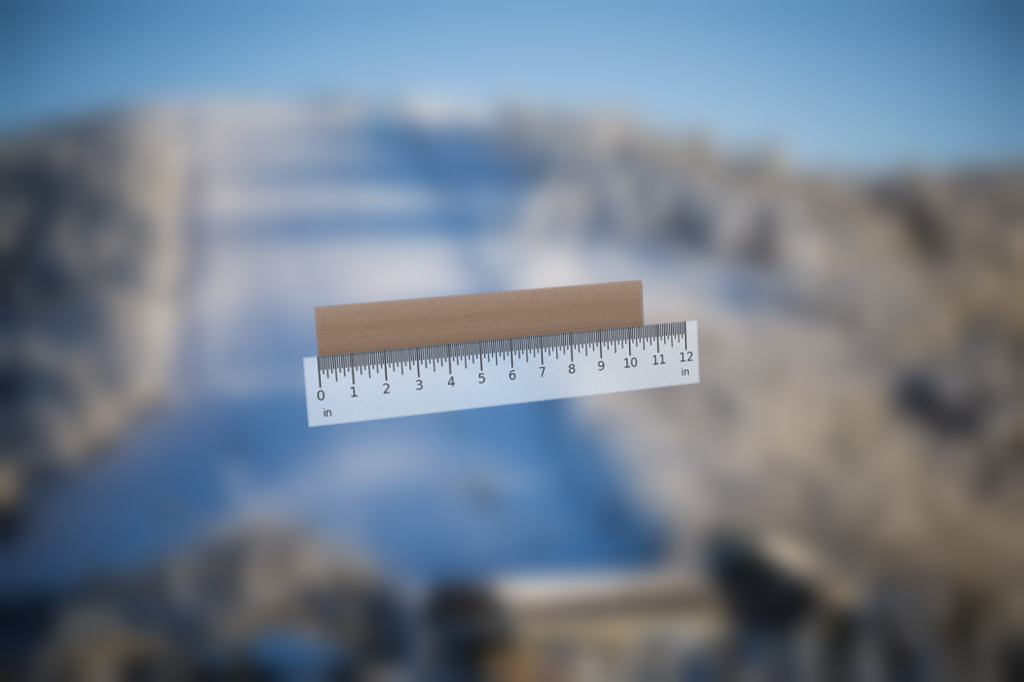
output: value=10.5 unit=in
